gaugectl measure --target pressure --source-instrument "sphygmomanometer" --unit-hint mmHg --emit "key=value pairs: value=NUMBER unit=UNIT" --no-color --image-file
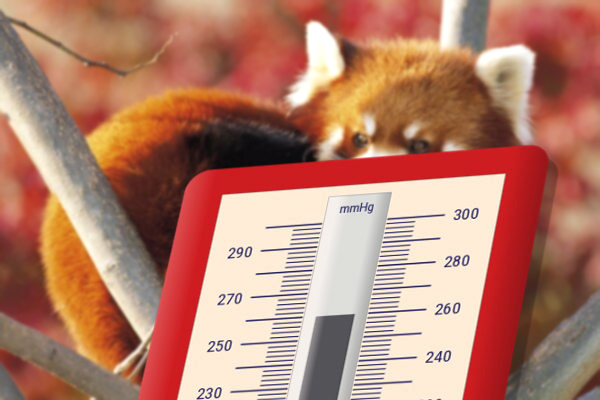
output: value=260 unit=mmHg
